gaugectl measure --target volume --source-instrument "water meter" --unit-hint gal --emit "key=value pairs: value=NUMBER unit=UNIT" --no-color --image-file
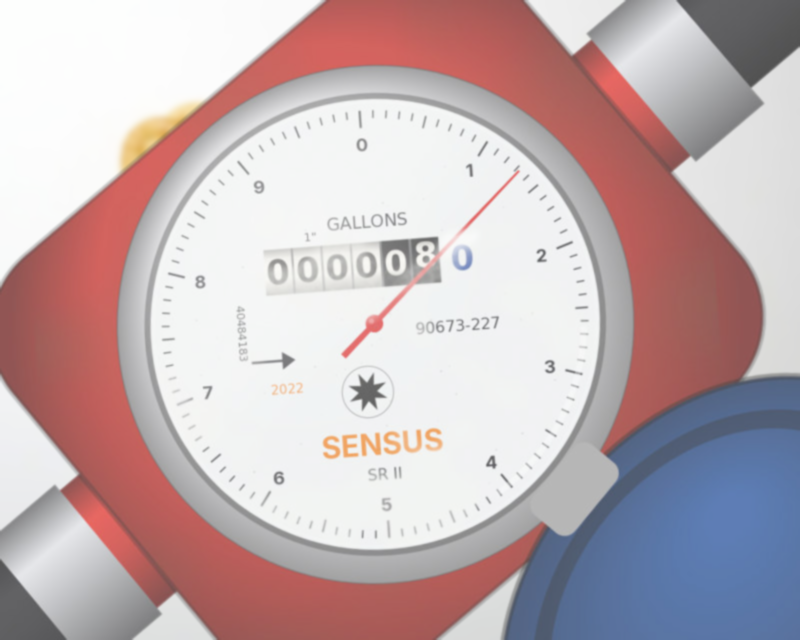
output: value=81.3 unit=gal
